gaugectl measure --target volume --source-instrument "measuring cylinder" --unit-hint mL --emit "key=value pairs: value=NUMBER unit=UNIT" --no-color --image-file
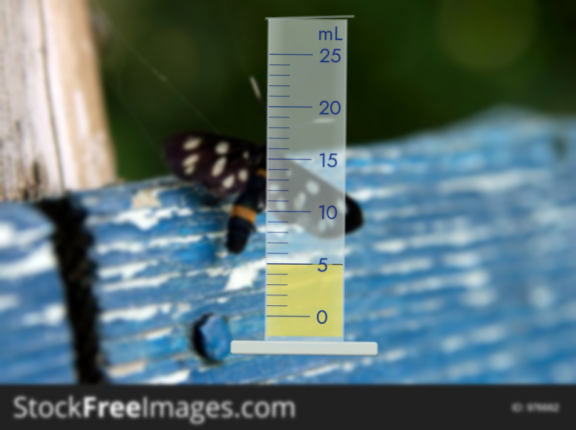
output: value=5 unit=mL
